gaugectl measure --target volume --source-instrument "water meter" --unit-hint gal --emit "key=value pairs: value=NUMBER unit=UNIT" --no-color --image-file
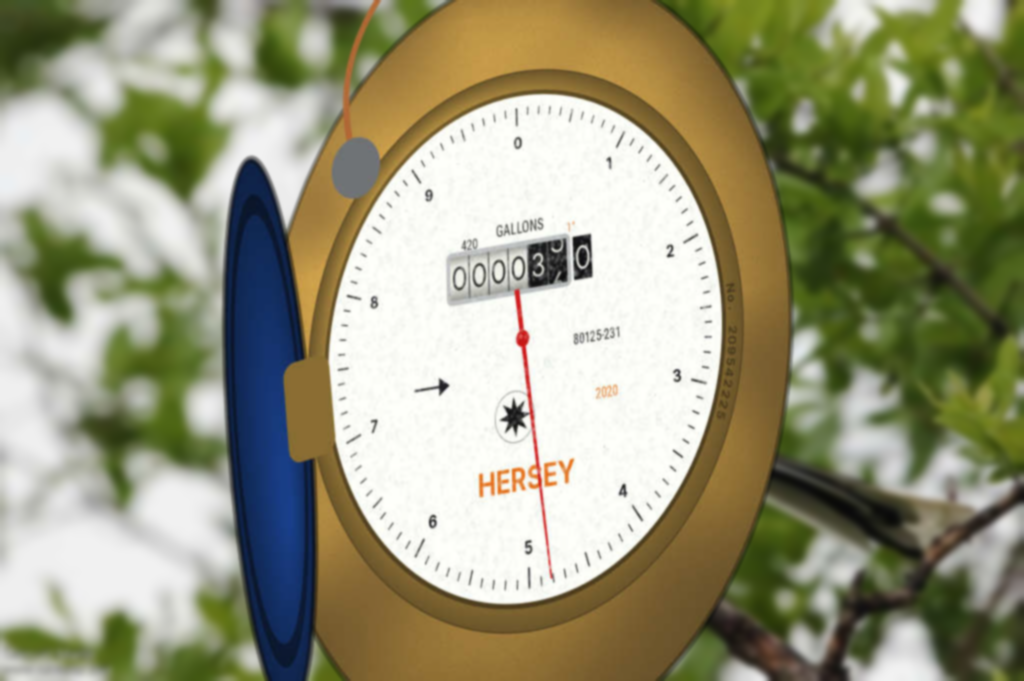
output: value=354.8 unit=gal
